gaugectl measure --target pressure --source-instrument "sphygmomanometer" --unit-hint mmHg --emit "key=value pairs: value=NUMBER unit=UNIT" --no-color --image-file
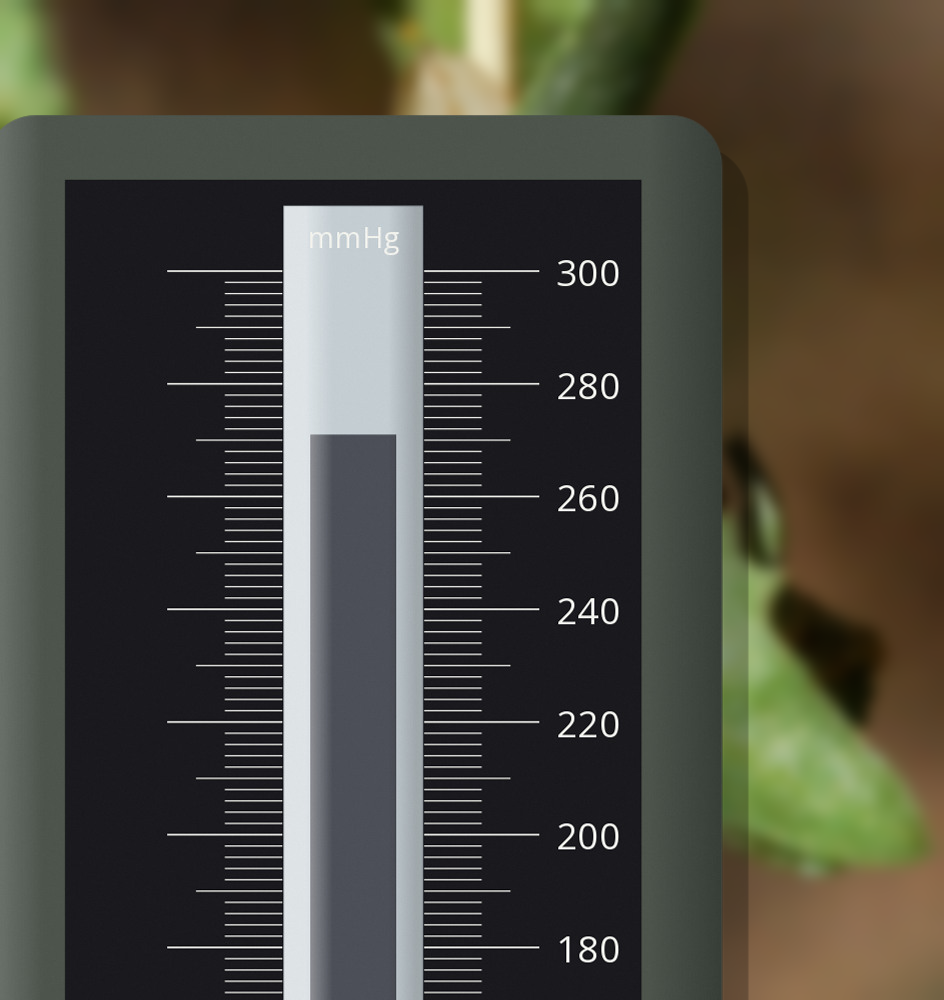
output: value=271 unit=mmHg
